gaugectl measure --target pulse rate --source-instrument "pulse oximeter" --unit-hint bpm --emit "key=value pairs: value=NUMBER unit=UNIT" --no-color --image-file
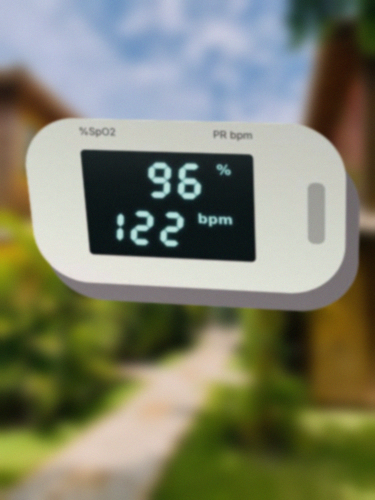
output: value=122 unit=bpm
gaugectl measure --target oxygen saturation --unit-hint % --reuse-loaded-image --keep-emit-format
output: value=96 unit=%
